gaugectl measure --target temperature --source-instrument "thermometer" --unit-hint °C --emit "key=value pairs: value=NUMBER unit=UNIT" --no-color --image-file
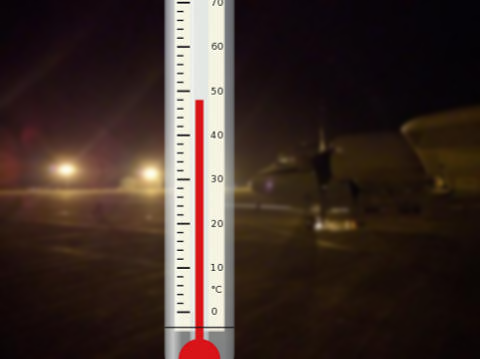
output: value=48 unit=°C
